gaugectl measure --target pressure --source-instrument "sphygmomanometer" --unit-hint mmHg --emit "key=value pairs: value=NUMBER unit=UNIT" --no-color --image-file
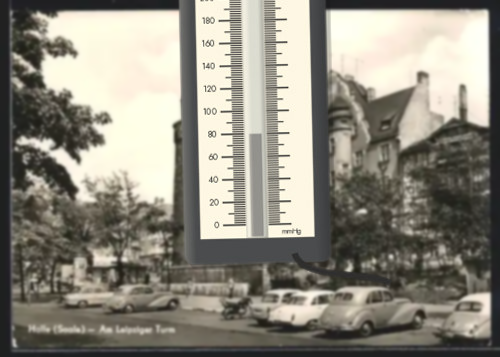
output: value=80 unit=mmHg
